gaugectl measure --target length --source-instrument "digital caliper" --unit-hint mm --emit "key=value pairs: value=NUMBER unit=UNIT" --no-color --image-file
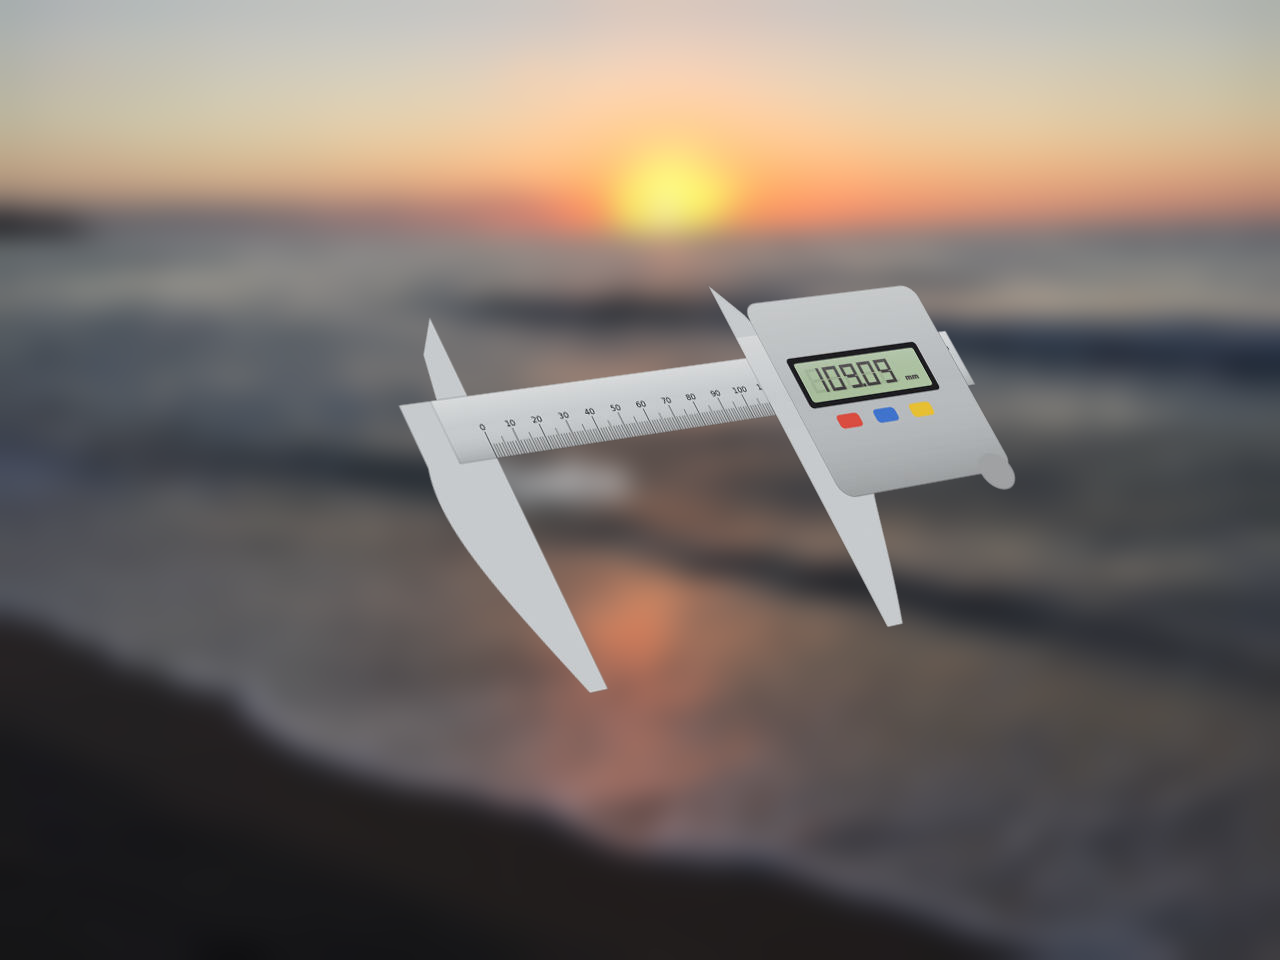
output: value=109.09 unit=mm
